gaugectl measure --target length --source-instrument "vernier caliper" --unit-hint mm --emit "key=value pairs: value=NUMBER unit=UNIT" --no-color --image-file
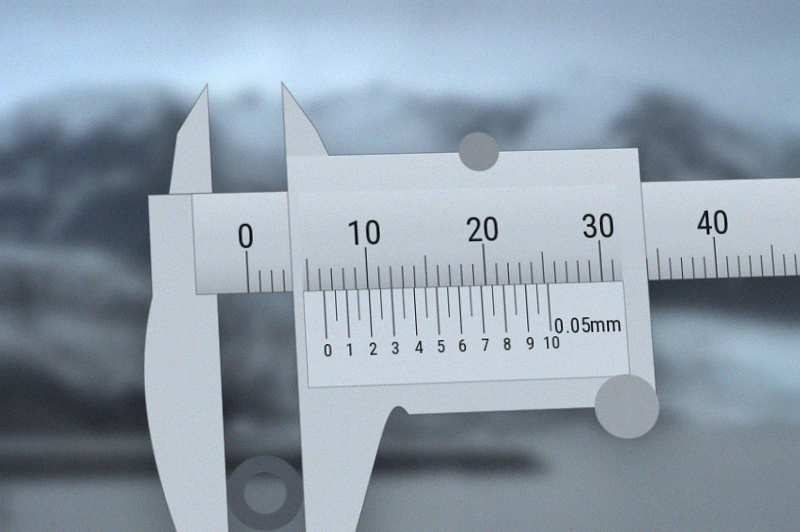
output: value=6.3 unit=mm
